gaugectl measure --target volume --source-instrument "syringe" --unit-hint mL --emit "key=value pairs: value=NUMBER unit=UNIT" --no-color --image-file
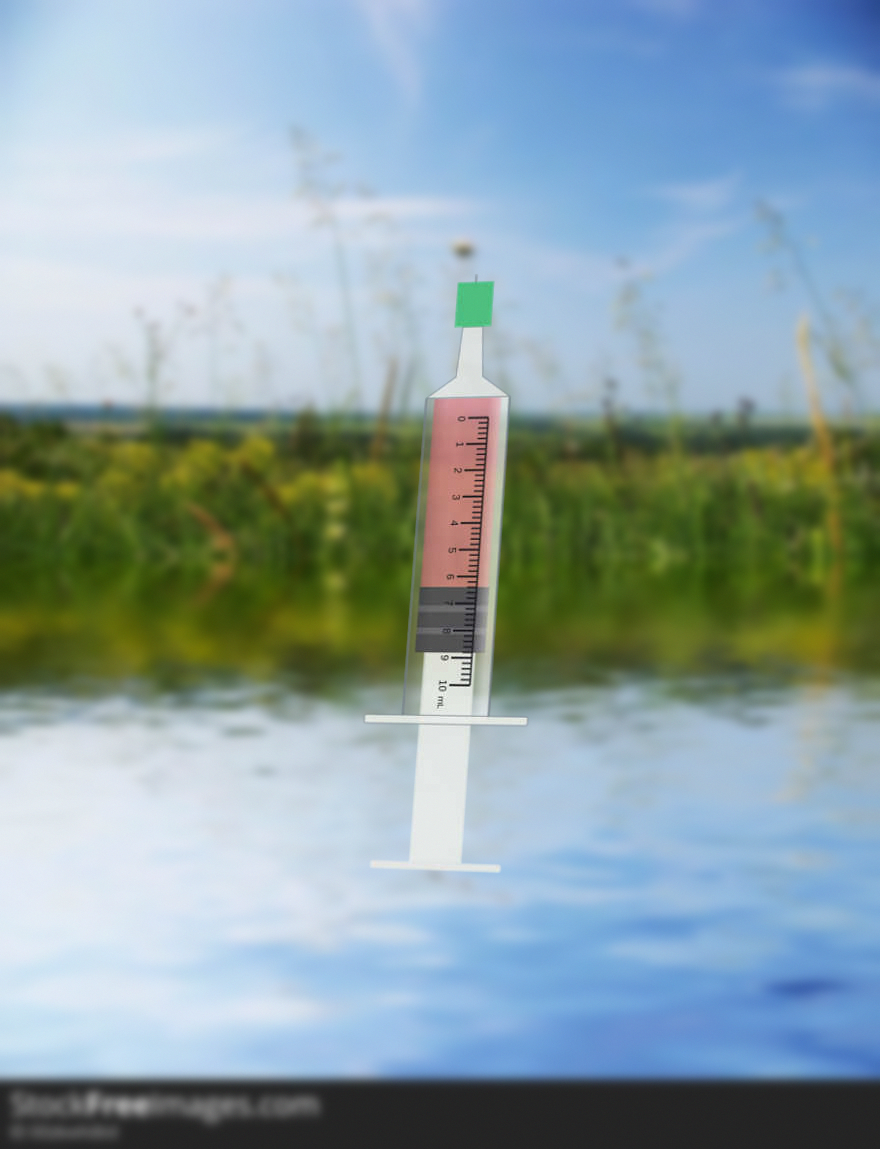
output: value=6.4 unit=mL
